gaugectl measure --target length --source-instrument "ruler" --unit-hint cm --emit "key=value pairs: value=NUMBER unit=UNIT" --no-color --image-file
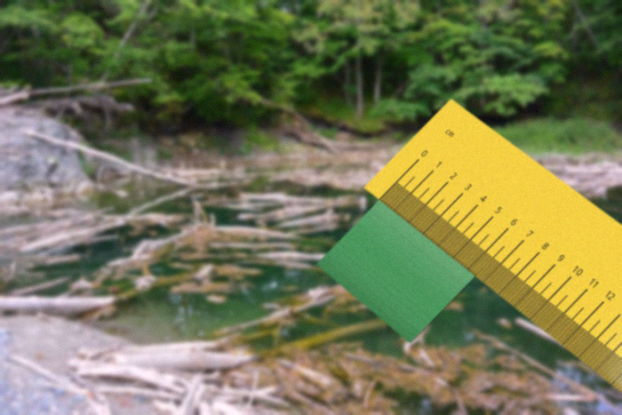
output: value=6.5 unit=cm
